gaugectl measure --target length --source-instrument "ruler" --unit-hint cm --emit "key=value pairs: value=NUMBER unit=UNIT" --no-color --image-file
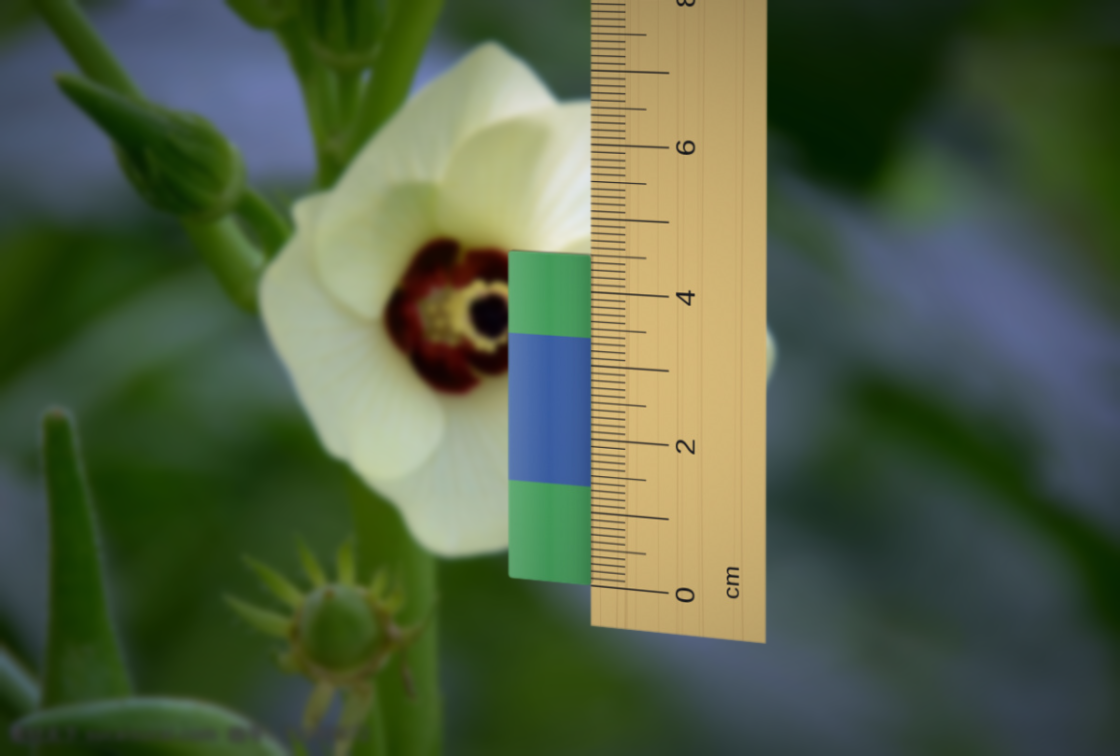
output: value=4.5 unit=cm
